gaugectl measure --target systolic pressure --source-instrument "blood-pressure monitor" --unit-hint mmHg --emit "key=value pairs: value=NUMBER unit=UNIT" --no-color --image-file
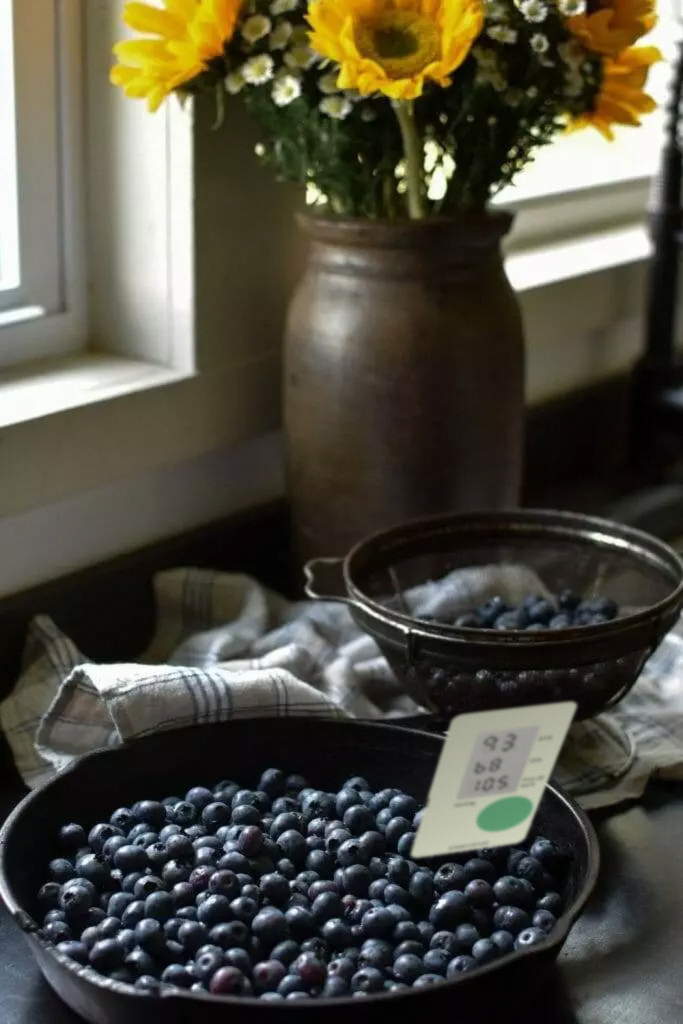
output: value=93 unit=mmHg
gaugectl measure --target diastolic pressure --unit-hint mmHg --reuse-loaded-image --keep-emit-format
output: value=68 unit=mmHg
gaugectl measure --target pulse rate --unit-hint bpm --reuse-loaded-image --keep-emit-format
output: value=105 unit=bpm
